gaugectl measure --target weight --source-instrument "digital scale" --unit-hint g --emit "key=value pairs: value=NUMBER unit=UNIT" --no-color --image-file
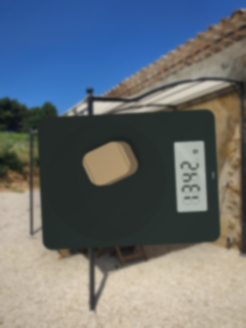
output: value=1342 unit=g
